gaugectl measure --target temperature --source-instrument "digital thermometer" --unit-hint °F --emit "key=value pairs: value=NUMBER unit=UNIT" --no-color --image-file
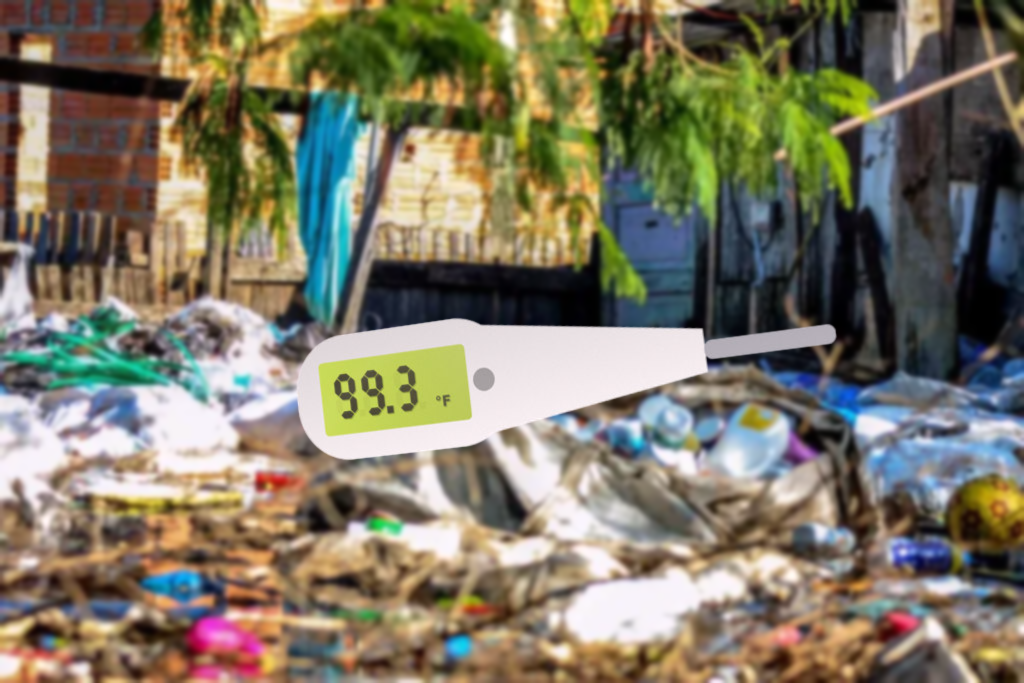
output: value=99.3 unit=°F
